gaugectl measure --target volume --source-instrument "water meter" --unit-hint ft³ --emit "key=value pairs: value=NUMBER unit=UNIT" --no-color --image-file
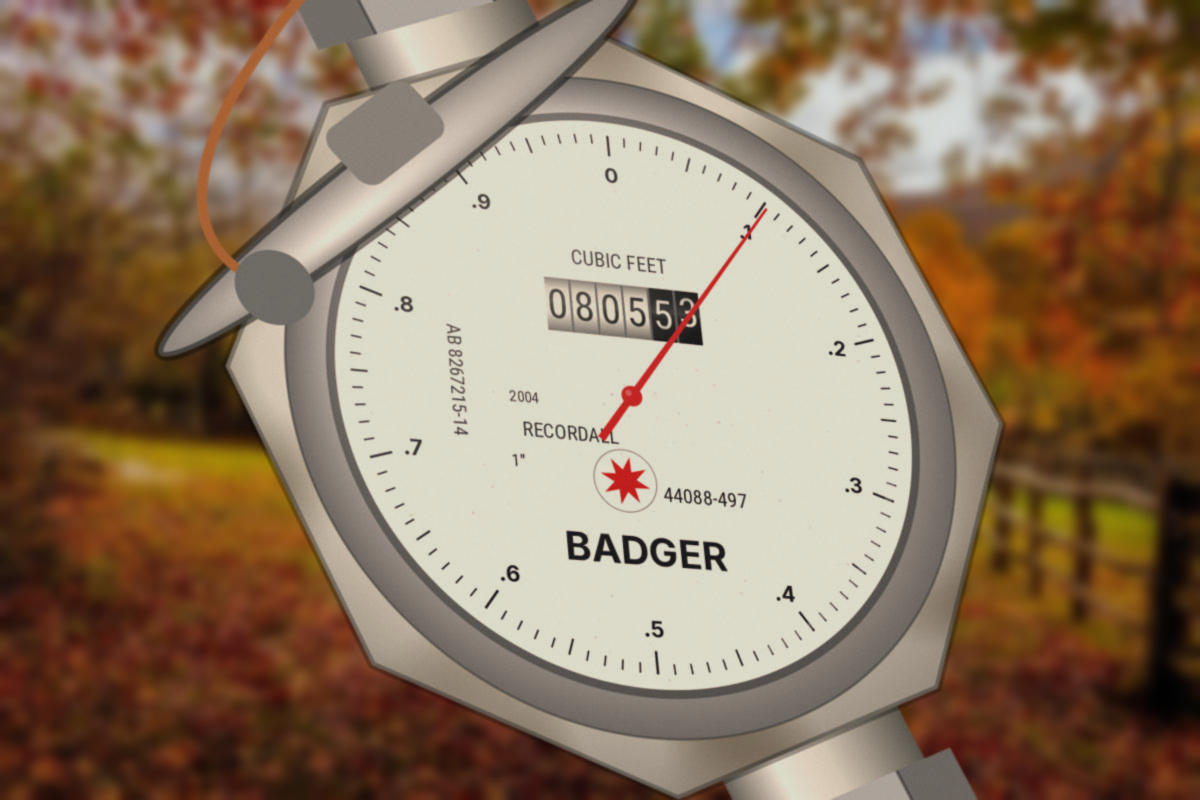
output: value=80553.10 unit=ft³
